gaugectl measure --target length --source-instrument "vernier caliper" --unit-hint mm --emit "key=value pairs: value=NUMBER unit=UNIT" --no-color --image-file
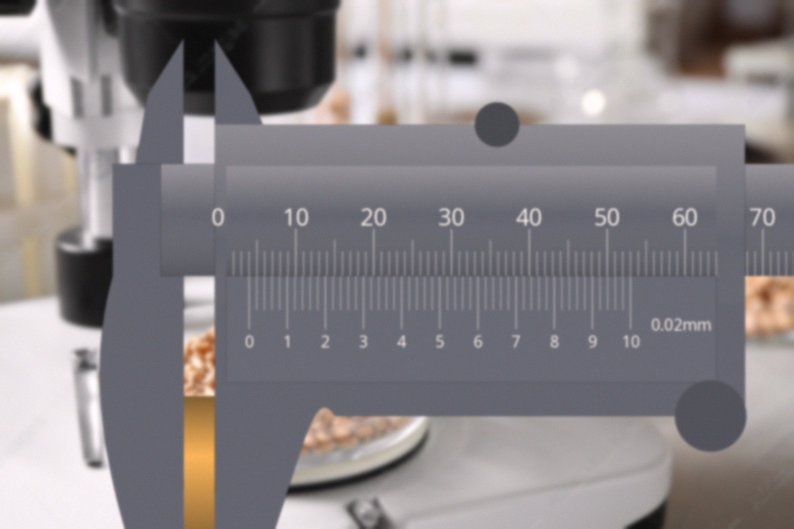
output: value=4.0 unit=mm
